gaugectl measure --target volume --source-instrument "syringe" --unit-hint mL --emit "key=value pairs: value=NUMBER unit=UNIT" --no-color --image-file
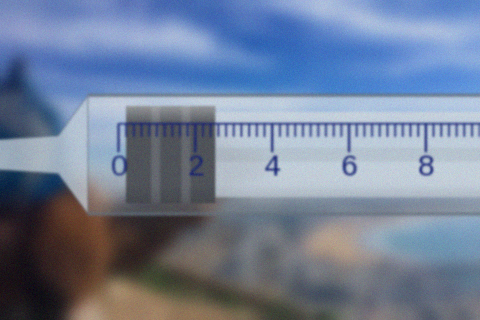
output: value=0.2 unit=mL
